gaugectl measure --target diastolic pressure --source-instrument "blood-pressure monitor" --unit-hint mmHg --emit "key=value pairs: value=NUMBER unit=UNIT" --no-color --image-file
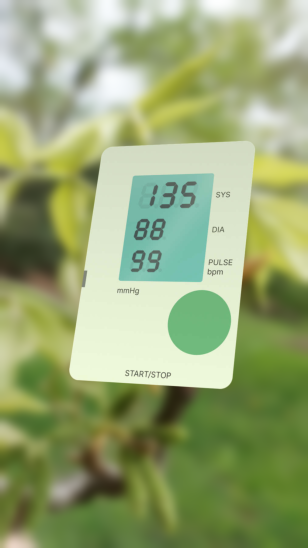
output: value=88 unit=mmHg
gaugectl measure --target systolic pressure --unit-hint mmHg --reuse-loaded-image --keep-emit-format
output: value=135 unit=mmHg
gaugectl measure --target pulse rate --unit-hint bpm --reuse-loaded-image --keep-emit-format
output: value=99 unit=bpm
